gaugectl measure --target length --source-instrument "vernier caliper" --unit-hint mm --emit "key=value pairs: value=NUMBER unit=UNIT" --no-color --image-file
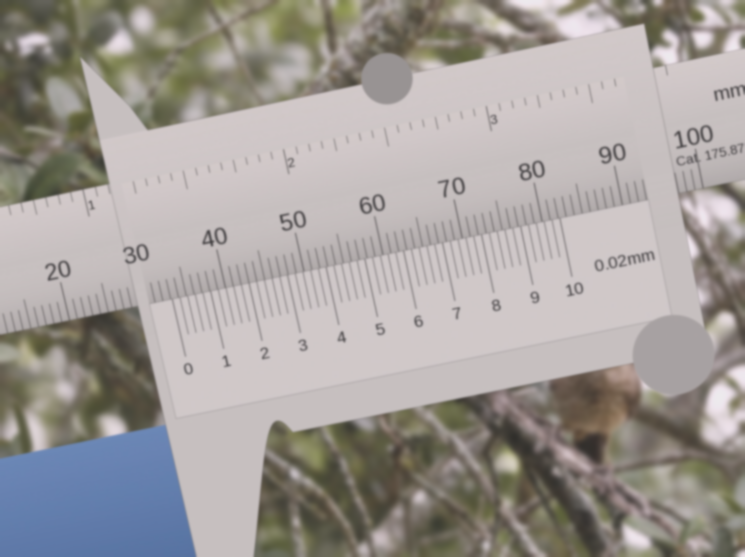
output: value=33.2 unit=mm
